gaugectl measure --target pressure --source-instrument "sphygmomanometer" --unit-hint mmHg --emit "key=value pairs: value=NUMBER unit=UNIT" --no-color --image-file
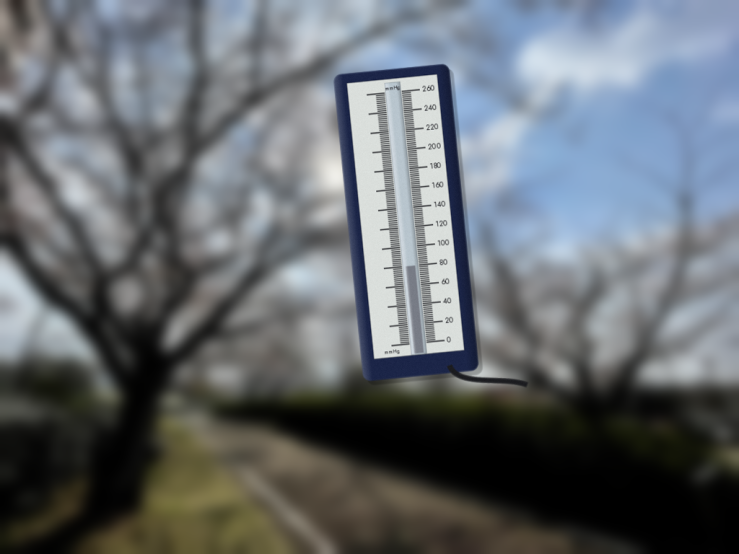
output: value=80 unit=mmHg
